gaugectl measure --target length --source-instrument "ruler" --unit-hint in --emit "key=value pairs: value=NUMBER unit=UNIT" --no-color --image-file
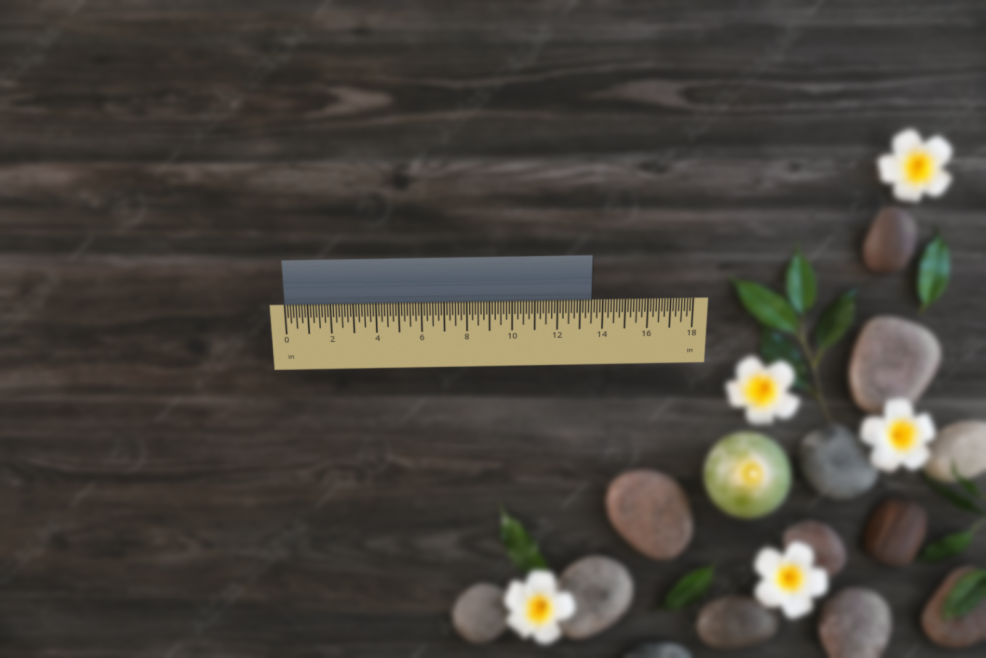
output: value=13.5 unit=in
